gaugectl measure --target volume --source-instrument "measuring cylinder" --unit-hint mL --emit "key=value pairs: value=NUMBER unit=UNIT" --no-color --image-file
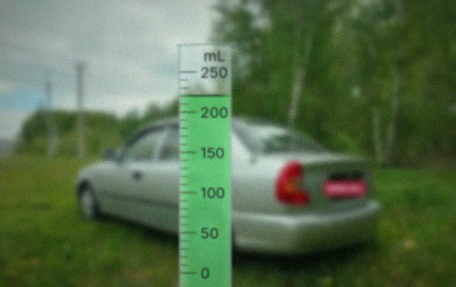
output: value=220 unit=mL
